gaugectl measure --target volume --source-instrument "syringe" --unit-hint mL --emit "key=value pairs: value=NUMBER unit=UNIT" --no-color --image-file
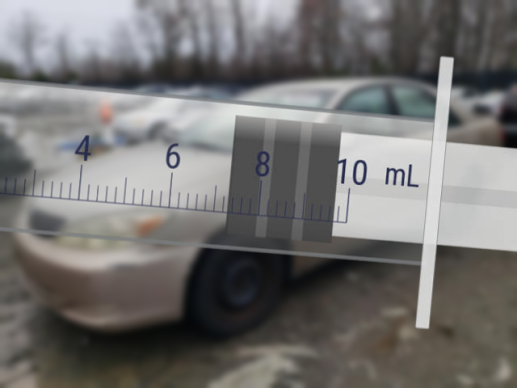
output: value=7.3 unit=mL
